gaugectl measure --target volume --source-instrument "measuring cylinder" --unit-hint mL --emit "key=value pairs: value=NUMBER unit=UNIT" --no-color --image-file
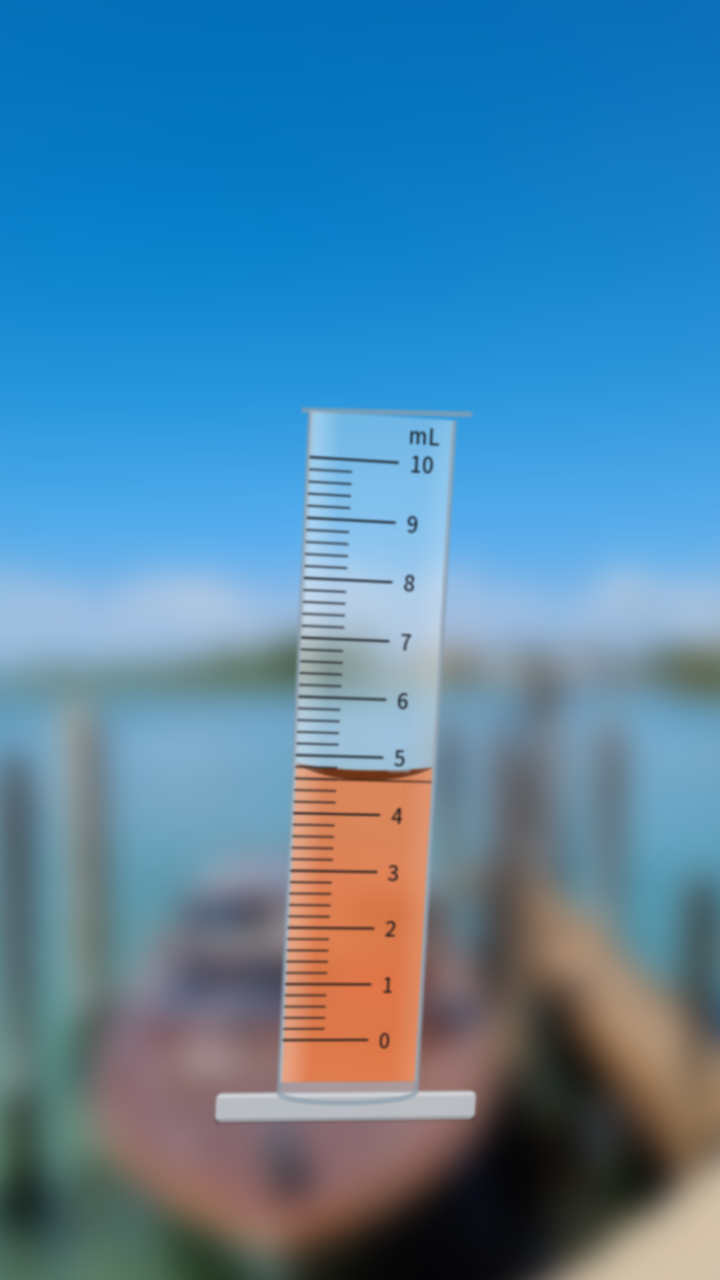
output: value=4.6 unit=mL
